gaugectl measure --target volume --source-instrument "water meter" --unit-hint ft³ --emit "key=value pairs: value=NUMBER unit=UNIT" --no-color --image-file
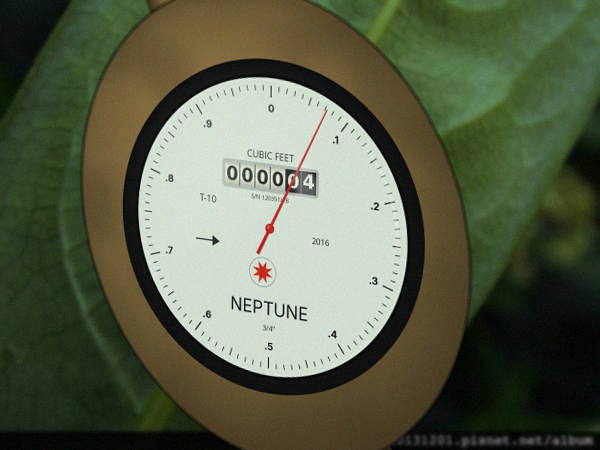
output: value=4.07 unit=ft³
